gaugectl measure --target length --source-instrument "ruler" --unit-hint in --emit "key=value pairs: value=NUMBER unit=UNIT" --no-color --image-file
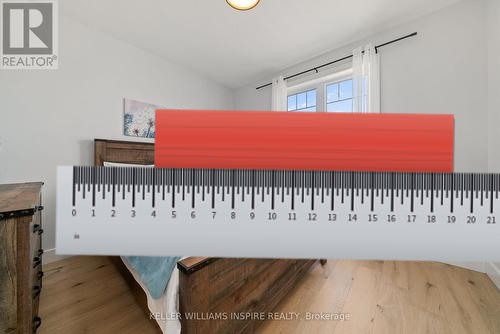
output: value=15 unit=in
